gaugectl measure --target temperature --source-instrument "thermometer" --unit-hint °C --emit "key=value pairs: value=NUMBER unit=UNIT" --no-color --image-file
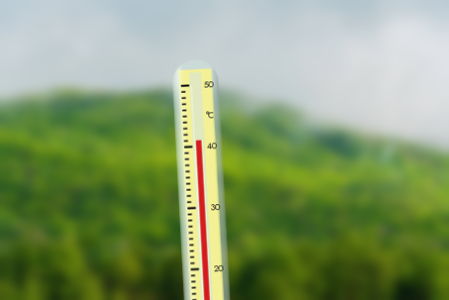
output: value=41 unit=°C
